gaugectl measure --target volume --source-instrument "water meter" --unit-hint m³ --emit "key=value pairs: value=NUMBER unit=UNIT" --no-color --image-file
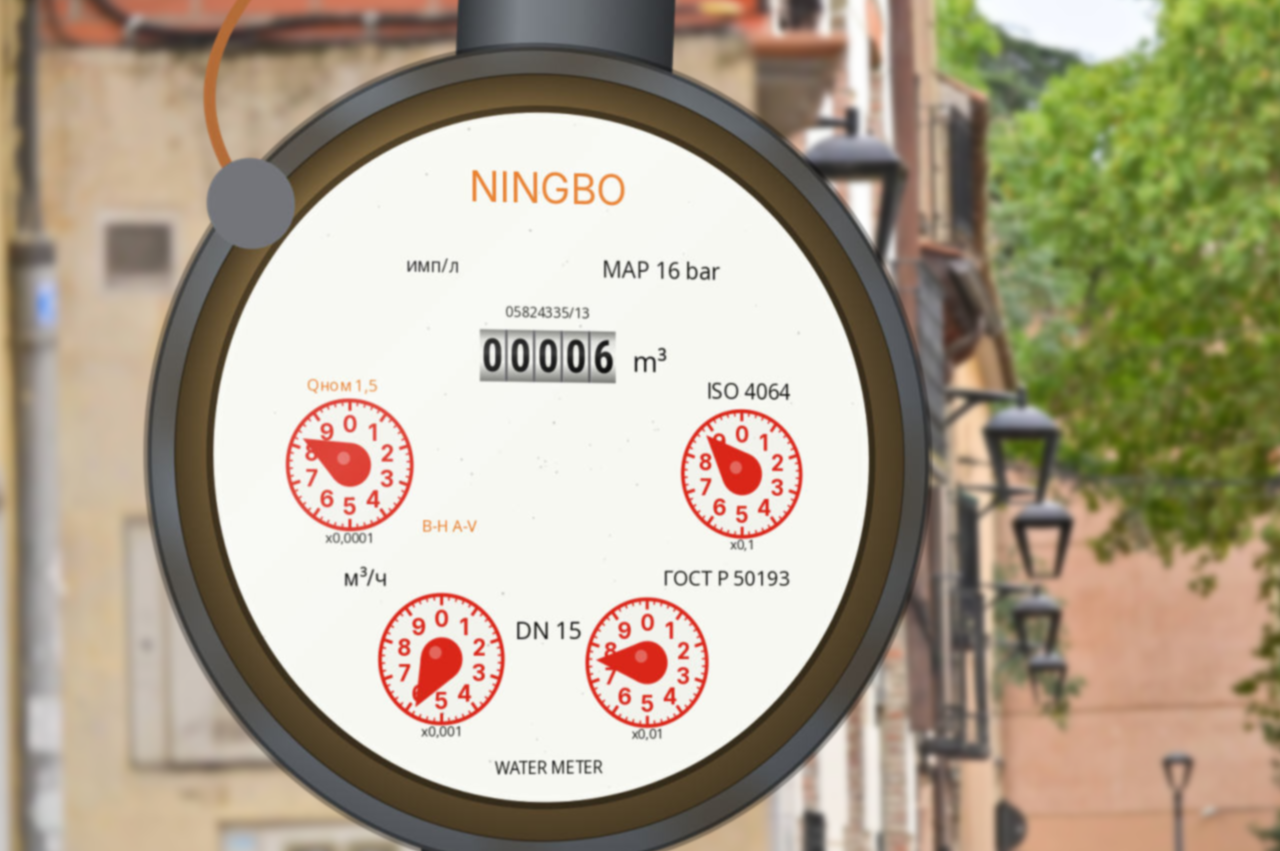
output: value=6.8758 unit=m³
